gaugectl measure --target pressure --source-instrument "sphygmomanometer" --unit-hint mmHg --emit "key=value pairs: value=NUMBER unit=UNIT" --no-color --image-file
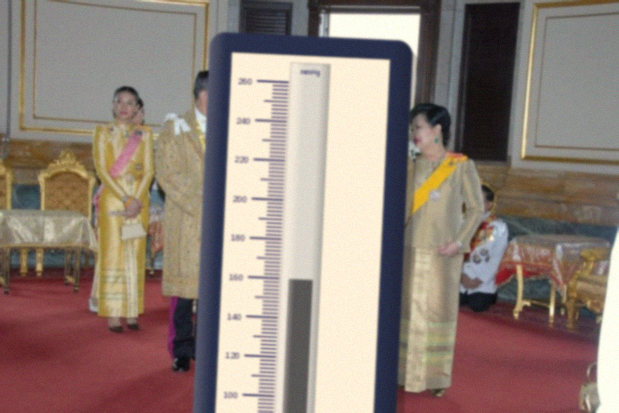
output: value=160 unit=mmHg
